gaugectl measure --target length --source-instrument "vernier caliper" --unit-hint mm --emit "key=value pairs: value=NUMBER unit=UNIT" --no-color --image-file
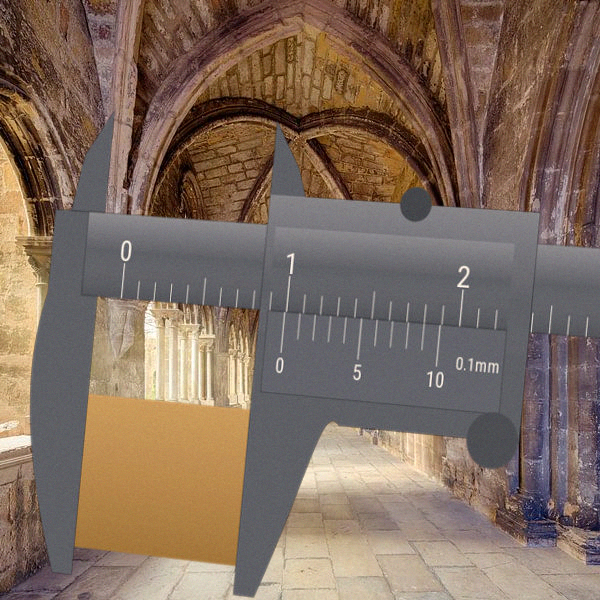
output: value=9.9 unit=mm
